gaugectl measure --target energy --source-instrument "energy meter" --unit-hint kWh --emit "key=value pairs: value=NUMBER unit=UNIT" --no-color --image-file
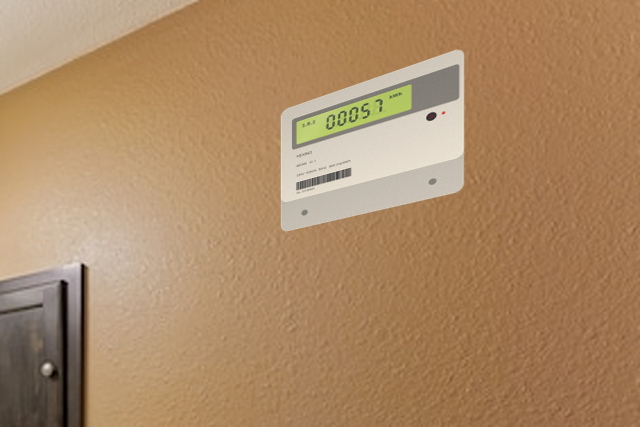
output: value=57 unit=kWh
